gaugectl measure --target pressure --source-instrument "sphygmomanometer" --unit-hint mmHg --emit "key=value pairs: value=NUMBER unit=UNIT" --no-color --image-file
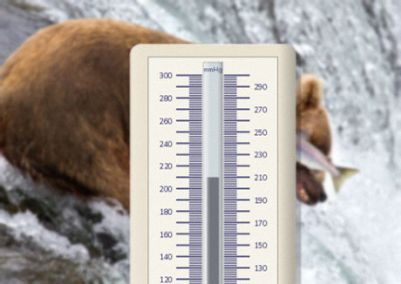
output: value=210 unit=mmHg
